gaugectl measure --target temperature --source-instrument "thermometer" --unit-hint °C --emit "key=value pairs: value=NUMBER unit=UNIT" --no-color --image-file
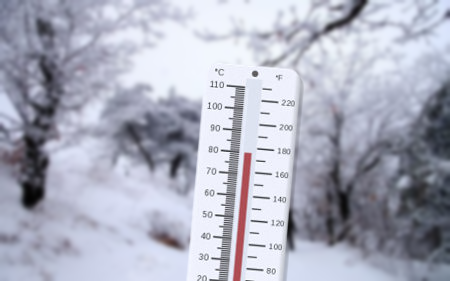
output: value=80 unit=°C
